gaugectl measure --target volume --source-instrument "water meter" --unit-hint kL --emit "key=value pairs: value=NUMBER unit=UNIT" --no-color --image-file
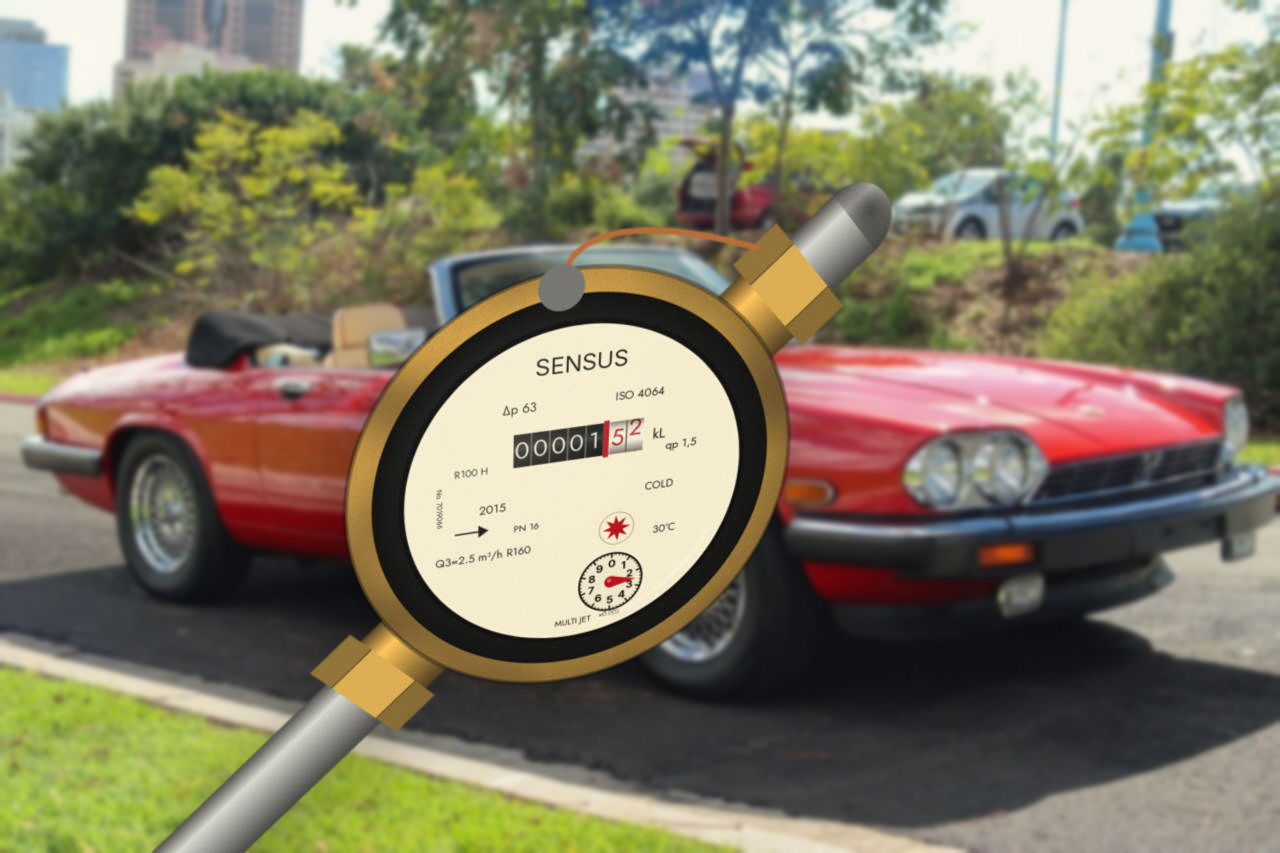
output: value=1.522 unit=kL
